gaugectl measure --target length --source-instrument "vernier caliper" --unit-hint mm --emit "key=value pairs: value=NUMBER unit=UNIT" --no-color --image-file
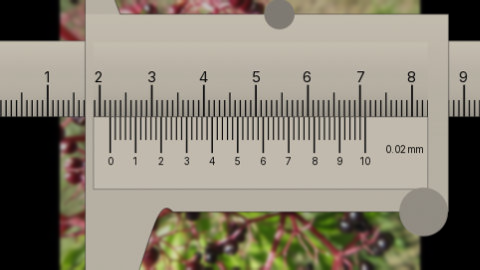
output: value=22.0 unit=mm
